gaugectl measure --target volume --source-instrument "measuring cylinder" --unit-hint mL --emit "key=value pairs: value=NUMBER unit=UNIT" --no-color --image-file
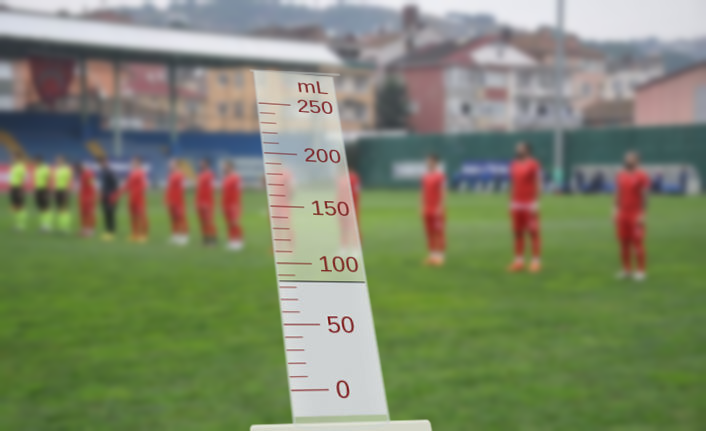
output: value=85 unit=mL
